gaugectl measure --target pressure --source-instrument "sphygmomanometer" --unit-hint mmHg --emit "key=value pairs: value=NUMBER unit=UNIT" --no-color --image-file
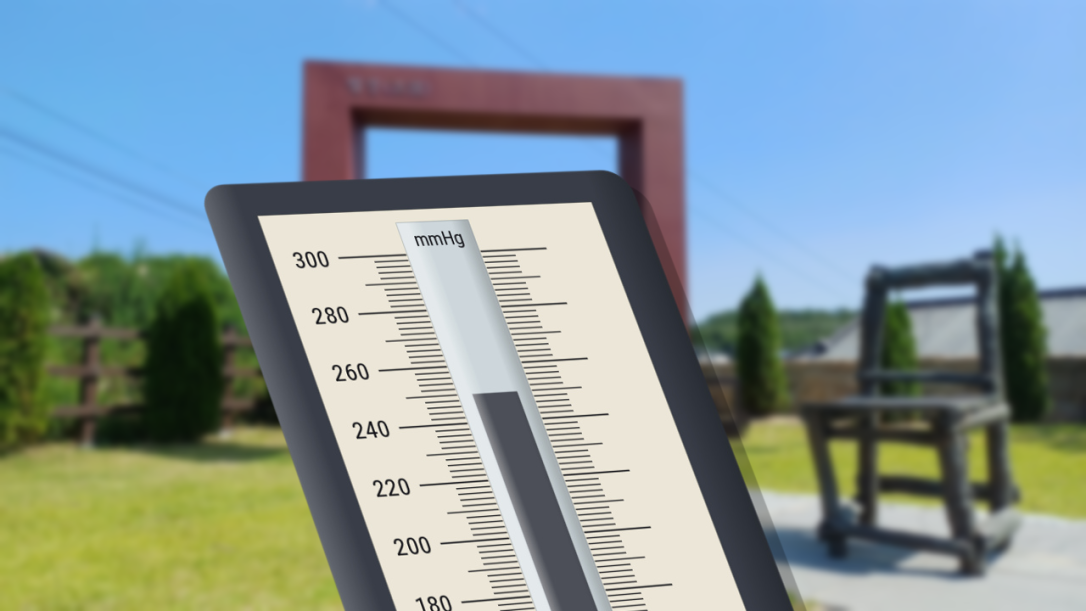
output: value=250 unit=mmHg
